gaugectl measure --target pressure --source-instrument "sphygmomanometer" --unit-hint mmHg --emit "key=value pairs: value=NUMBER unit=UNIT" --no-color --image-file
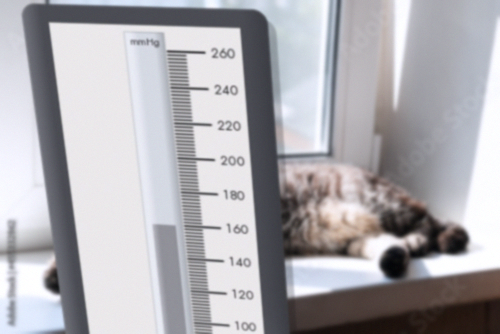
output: value=160 unit=mmHg
